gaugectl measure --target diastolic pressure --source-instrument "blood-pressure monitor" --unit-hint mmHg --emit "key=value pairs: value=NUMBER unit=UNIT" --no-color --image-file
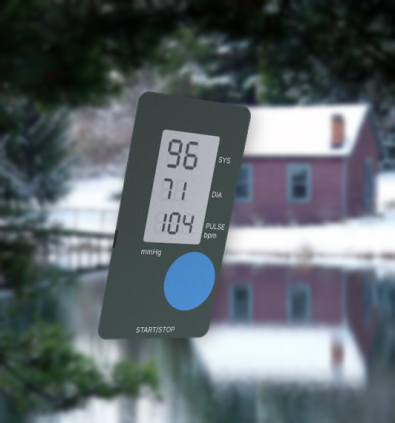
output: value=71 unit=mmHg
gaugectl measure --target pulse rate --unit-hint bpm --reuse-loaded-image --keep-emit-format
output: value=104 unit=bpm
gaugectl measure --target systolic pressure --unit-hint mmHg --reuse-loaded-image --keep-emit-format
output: value=96 unit=mmHg
